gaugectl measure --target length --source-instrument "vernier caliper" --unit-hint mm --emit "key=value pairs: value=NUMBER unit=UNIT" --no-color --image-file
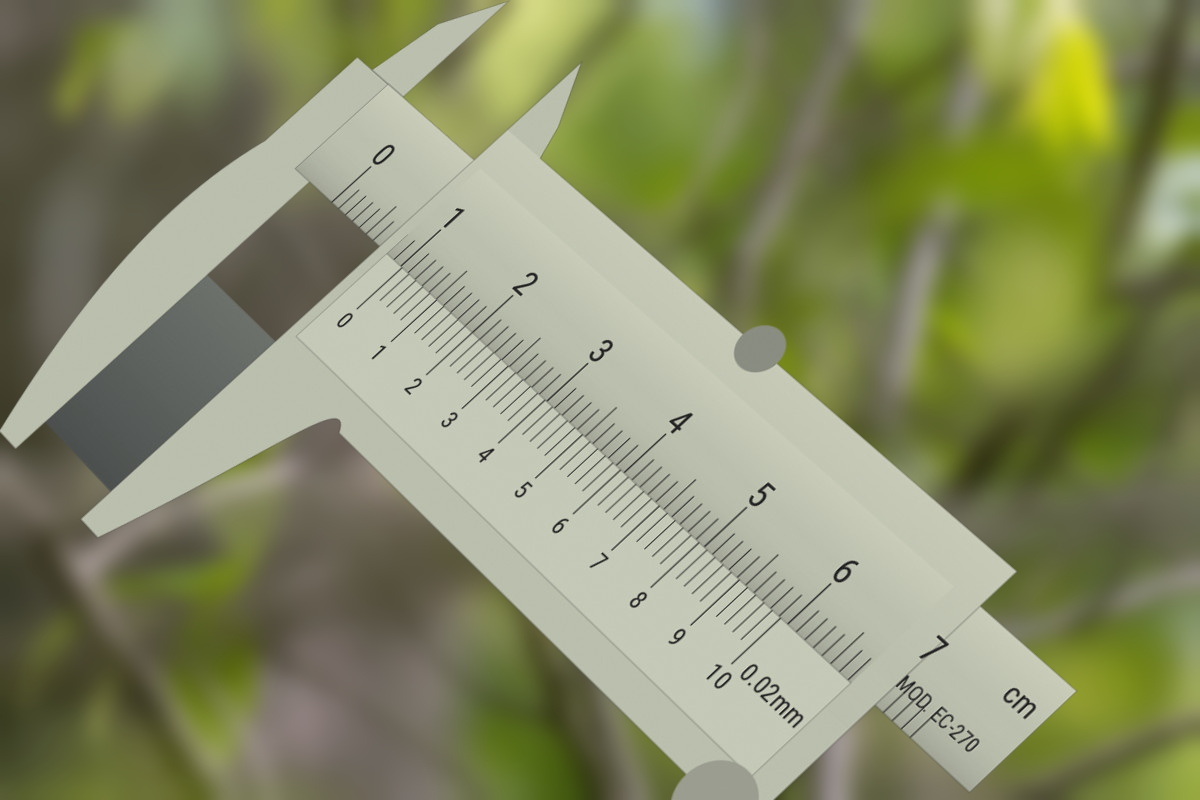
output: value=10.2 unit=mm
